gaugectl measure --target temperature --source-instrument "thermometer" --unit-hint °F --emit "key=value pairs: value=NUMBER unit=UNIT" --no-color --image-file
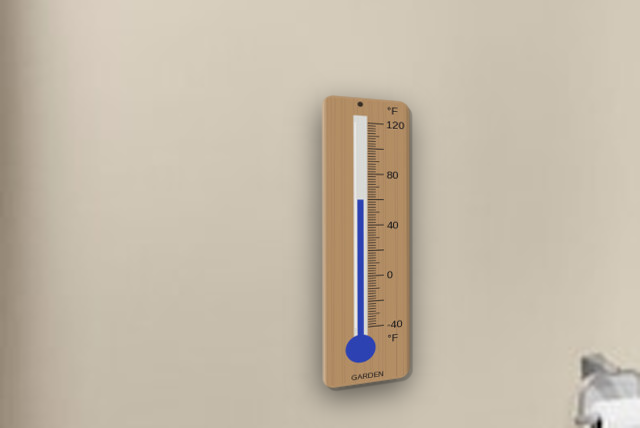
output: value=60 unit=°F
